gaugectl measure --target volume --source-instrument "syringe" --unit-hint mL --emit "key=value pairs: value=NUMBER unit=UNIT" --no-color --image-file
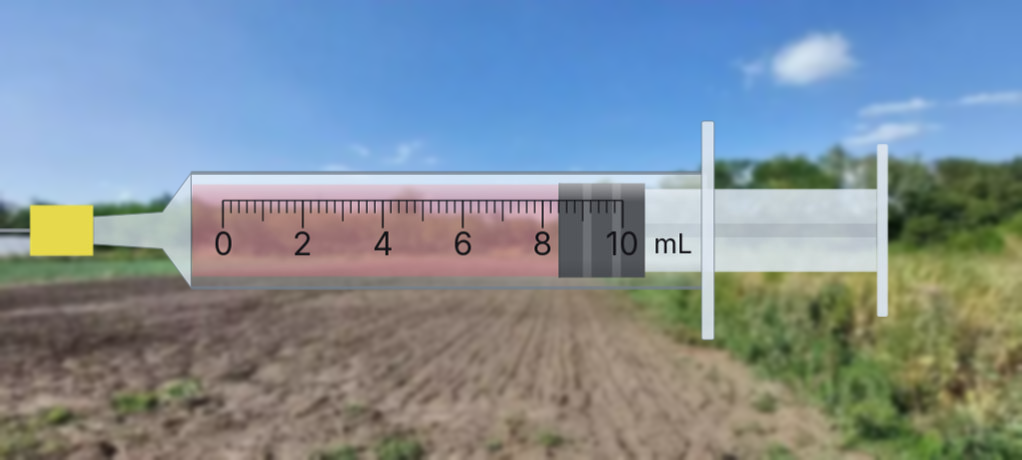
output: value=8.4 unit=mL
